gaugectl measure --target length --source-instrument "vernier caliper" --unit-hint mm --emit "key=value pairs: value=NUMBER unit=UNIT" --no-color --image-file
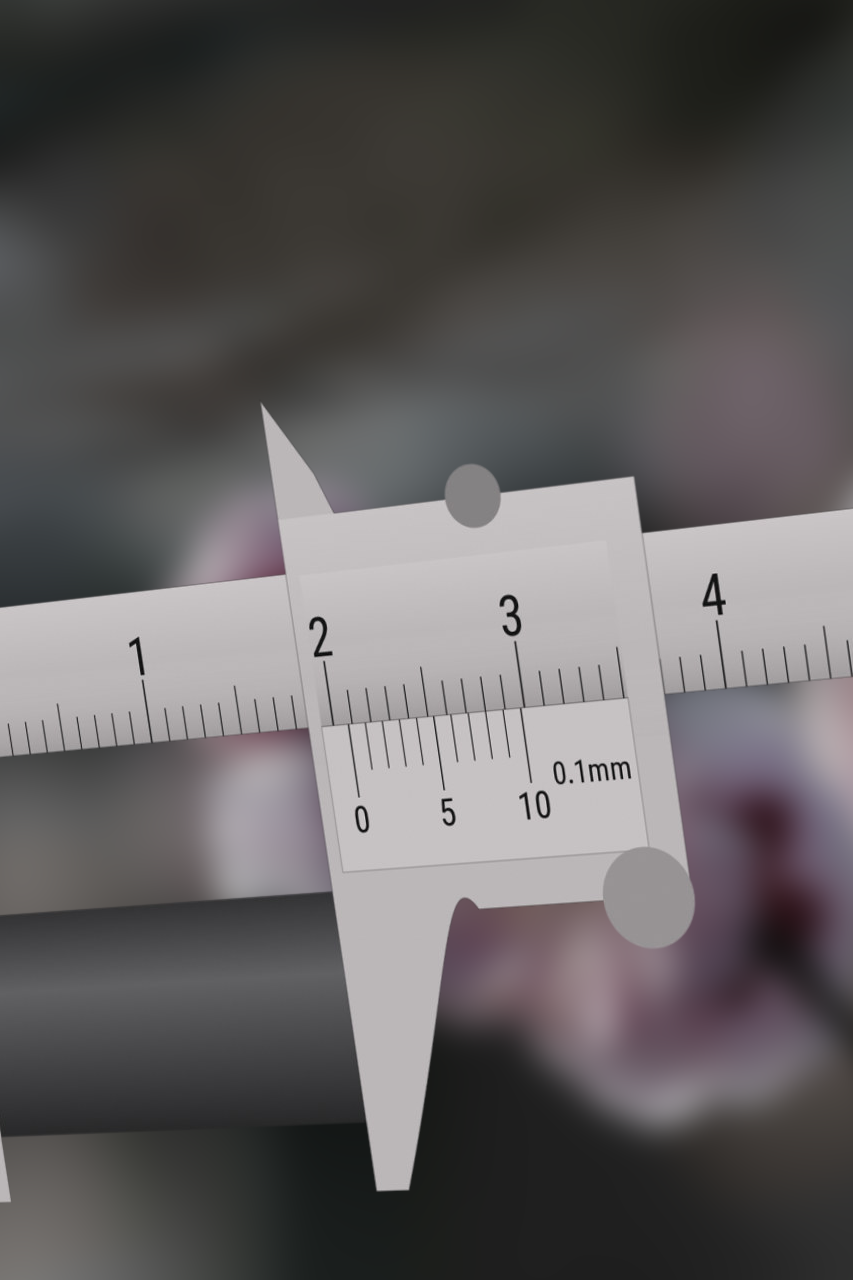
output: value=20.8 unit=mm
